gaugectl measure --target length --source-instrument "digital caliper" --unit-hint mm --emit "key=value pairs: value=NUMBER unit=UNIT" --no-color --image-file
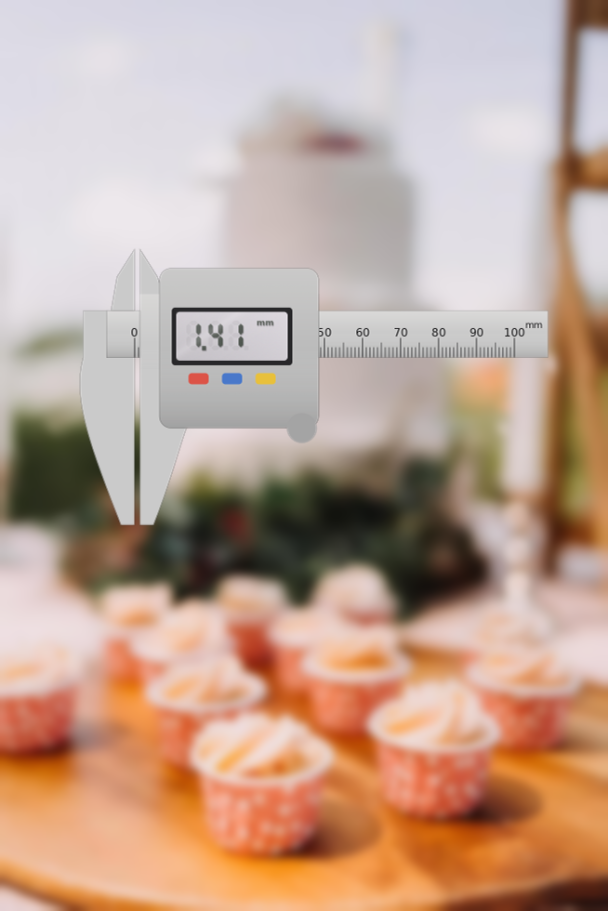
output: value=1.41 unit=mm
